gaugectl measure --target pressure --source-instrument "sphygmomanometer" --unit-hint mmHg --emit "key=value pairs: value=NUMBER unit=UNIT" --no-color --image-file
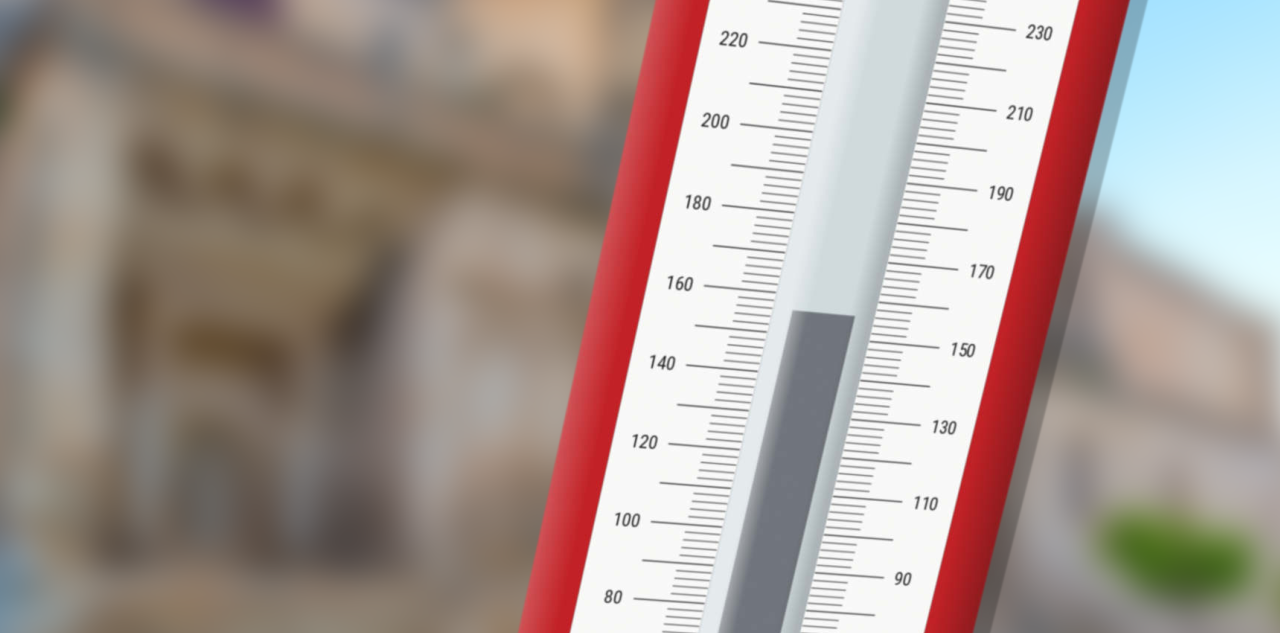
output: value=156 unit=mmHg
